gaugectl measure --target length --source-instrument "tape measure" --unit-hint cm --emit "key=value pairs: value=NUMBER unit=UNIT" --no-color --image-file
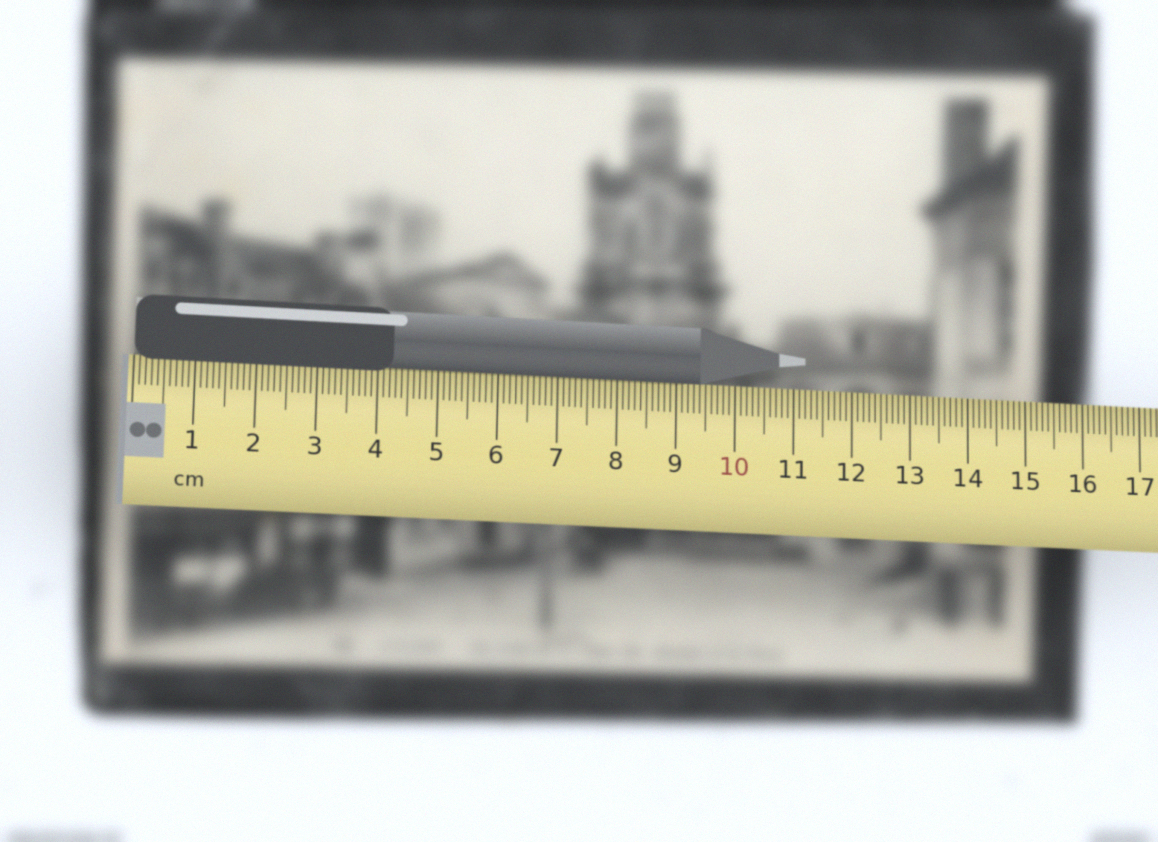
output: value=11.2 unit=cm
